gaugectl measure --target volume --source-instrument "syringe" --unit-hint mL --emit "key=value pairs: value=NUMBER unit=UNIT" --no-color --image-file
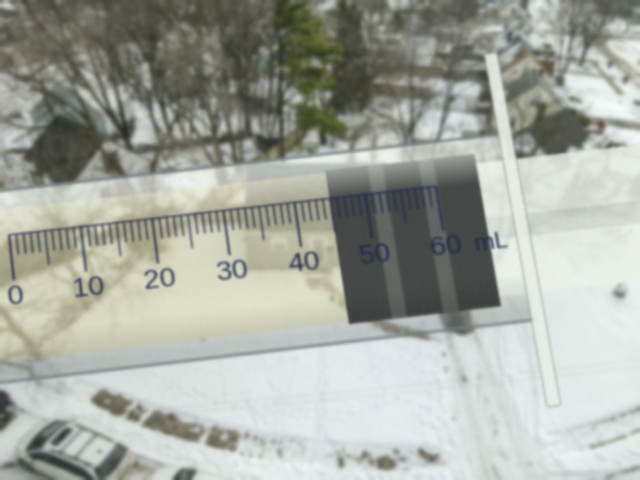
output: value=45 unit=mL
